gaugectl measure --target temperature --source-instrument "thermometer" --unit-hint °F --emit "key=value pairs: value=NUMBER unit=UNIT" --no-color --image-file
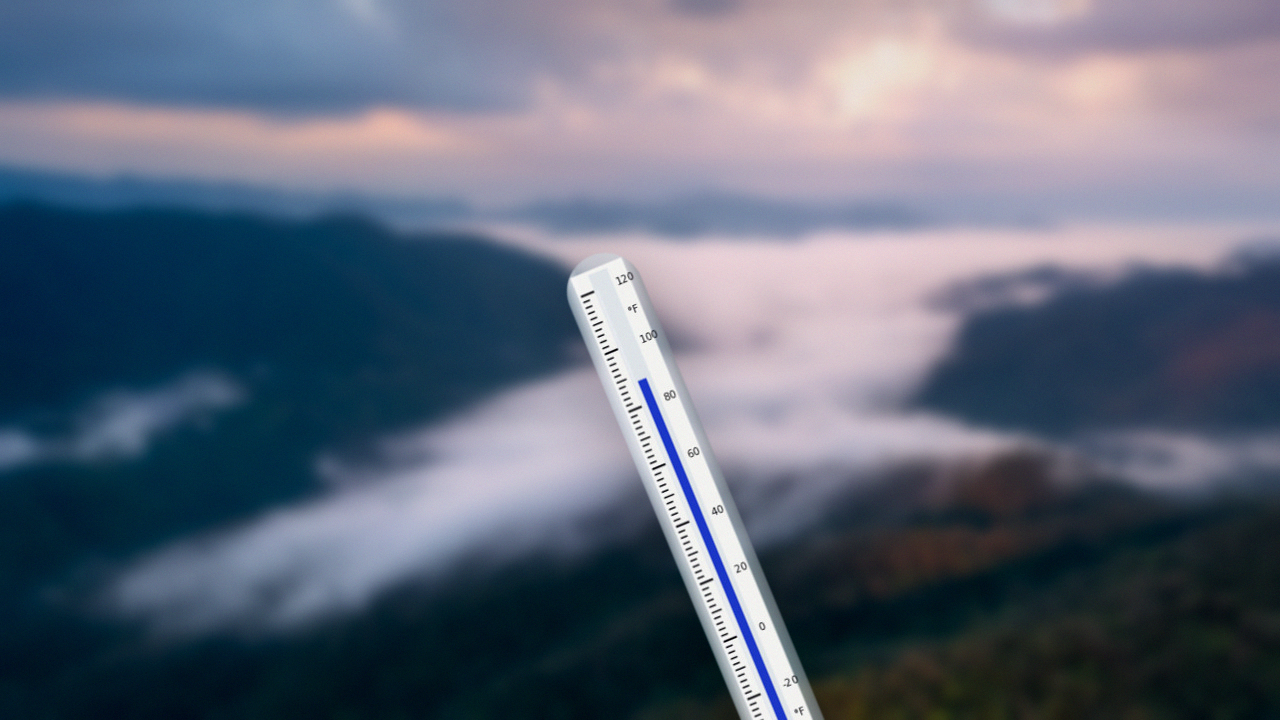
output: value=88 unit=°F
